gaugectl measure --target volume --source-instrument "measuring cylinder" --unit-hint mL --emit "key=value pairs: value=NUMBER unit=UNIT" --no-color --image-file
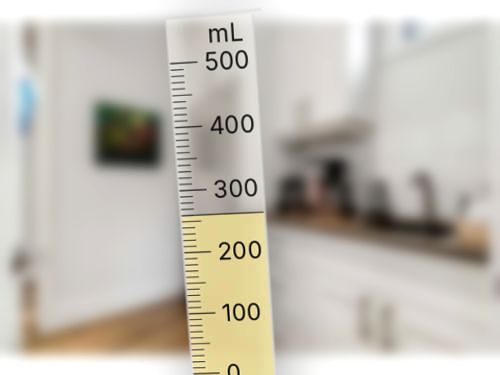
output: value=260 unit=mL
